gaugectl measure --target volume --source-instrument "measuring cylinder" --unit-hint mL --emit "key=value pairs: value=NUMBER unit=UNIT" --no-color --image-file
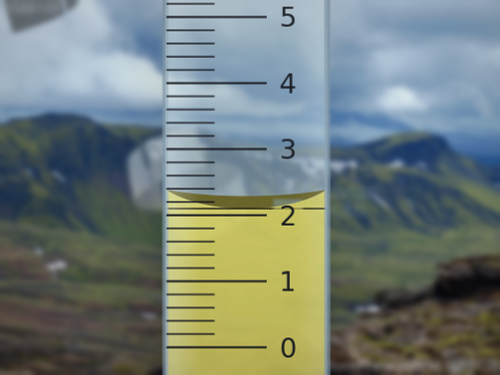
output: value=2.1 unit=mL
